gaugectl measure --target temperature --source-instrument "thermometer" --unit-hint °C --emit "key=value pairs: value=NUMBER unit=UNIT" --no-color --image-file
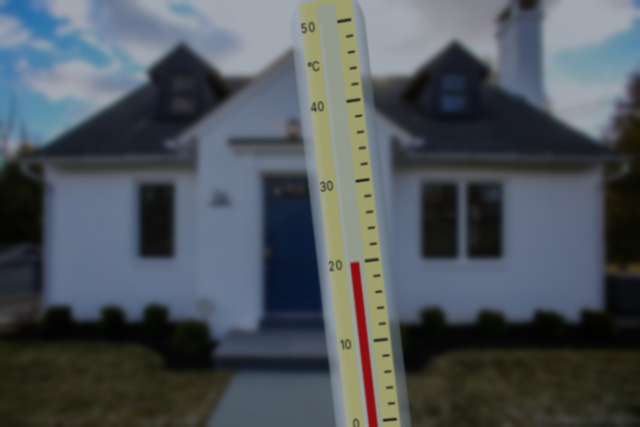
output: value=20 unit=°C
